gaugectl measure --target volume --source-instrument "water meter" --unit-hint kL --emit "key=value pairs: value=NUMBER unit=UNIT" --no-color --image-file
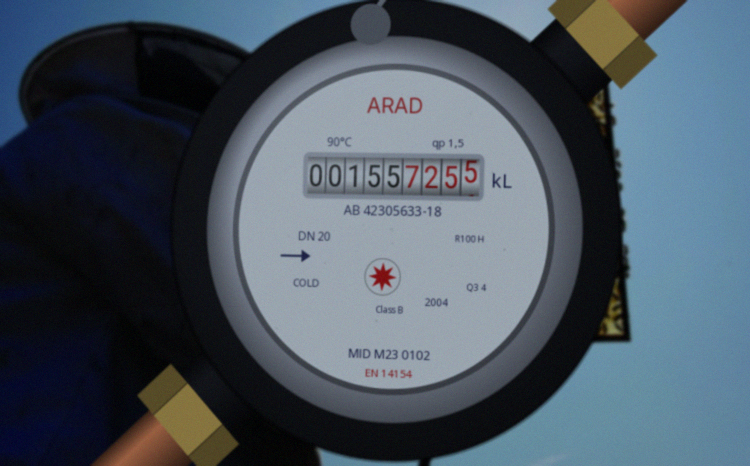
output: value=155.7255 unit=kL
